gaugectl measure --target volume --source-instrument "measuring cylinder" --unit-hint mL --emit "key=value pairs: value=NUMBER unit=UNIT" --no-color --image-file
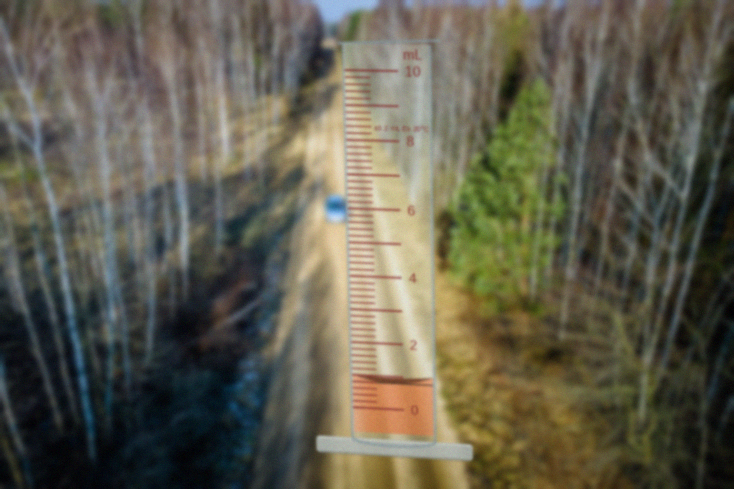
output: value=0.8 unit=mL
